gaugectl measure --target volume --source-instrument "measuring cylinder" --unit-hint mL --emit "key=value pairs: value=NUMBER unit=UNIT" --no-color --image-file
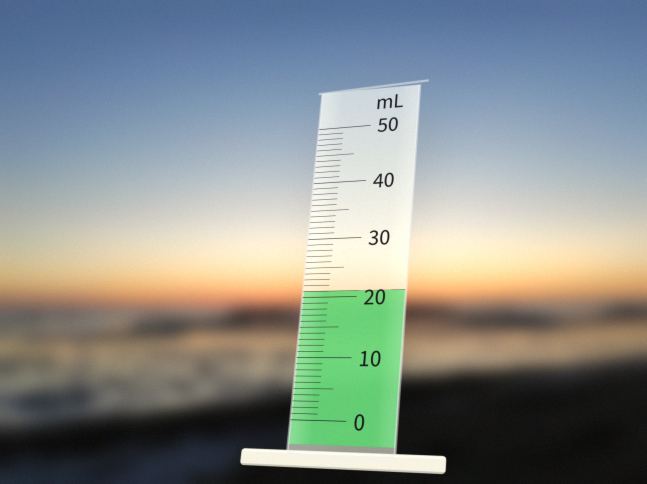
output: value=21 unit=mL
